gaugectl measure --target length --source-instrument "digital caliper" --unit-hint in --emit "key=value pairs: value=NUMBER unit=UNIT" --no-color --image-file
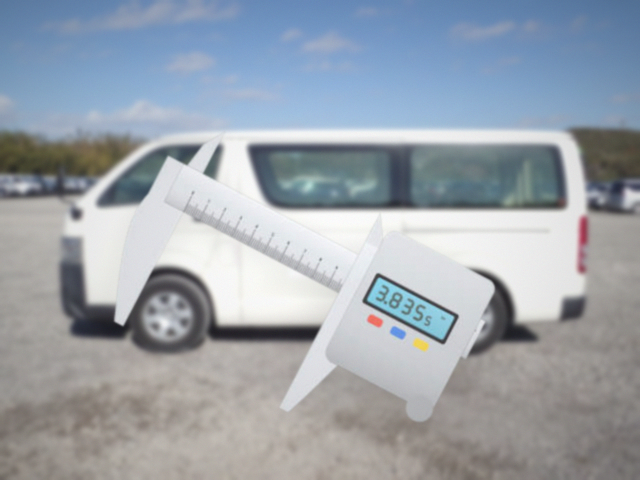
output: value=3.8355 unit=in
